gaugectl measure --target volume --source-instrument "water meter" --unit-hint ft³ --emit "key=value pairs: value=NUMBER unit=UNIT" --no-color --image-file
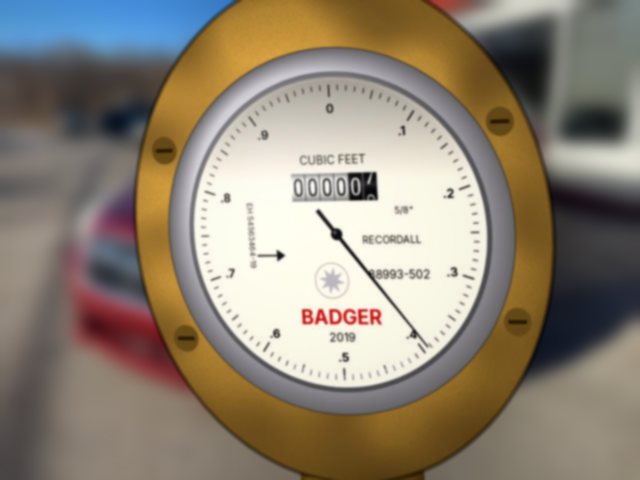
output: value=7.39 unit=ft³
